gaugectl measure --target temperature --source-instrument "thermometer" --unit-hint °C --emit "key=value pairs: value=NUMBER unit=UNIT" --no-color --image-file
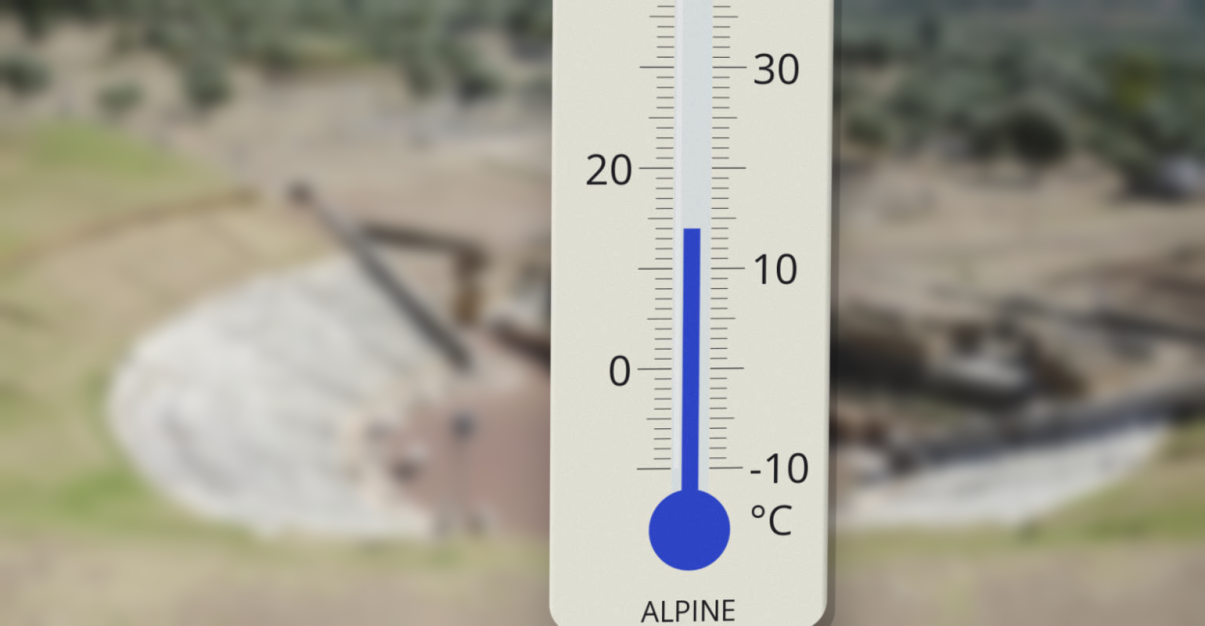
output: value=14 unit=°C
